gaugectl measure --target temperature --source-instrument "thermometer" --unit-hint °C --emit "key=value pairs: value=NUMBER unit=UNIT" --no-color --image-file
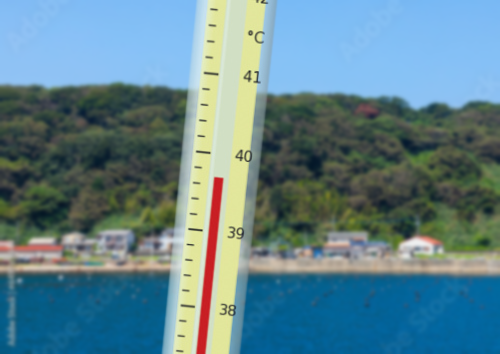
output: value=39.7 unit=°C
